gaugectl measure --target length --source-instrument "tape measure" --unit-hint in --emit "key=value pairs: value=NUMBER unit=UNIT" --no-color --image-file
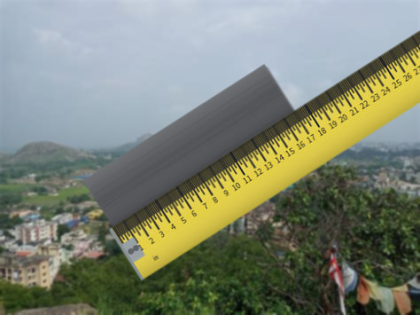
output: value=17 unit=in
